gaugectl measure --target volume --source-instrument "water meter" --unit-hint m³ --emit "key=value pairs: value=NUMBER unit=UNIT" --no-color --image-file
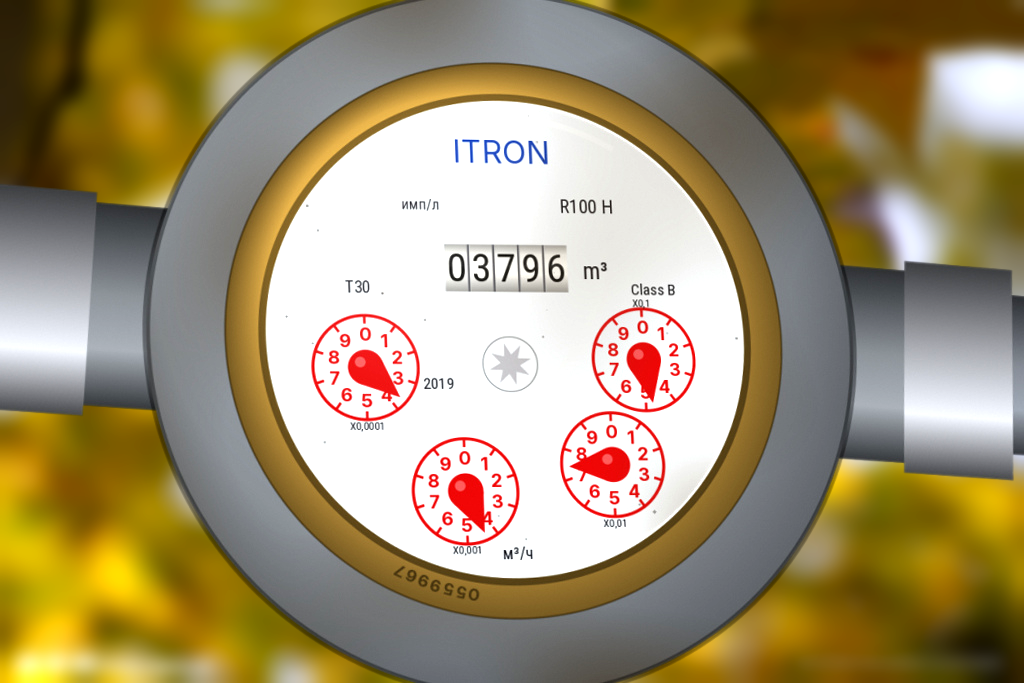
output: value=3796.4743 unit=m³
